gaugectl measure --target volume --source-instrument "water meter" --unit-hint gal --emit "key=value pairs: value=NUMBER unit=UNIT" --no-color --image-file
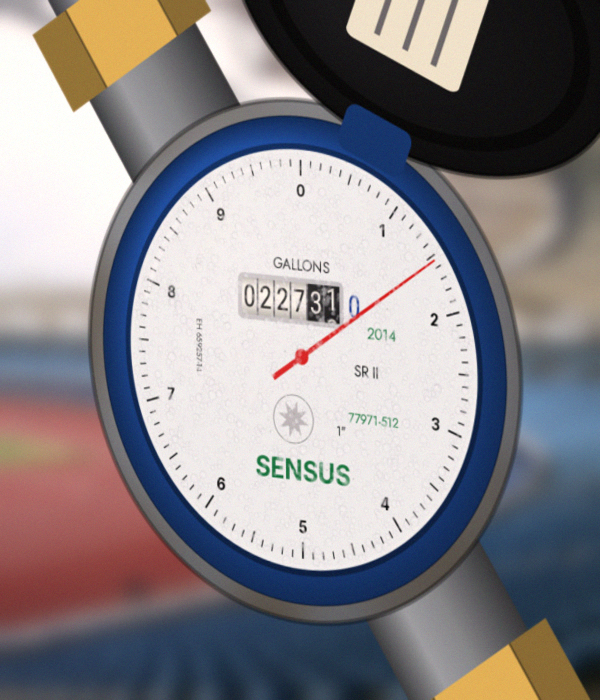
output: value=227311.5 unit=gal
